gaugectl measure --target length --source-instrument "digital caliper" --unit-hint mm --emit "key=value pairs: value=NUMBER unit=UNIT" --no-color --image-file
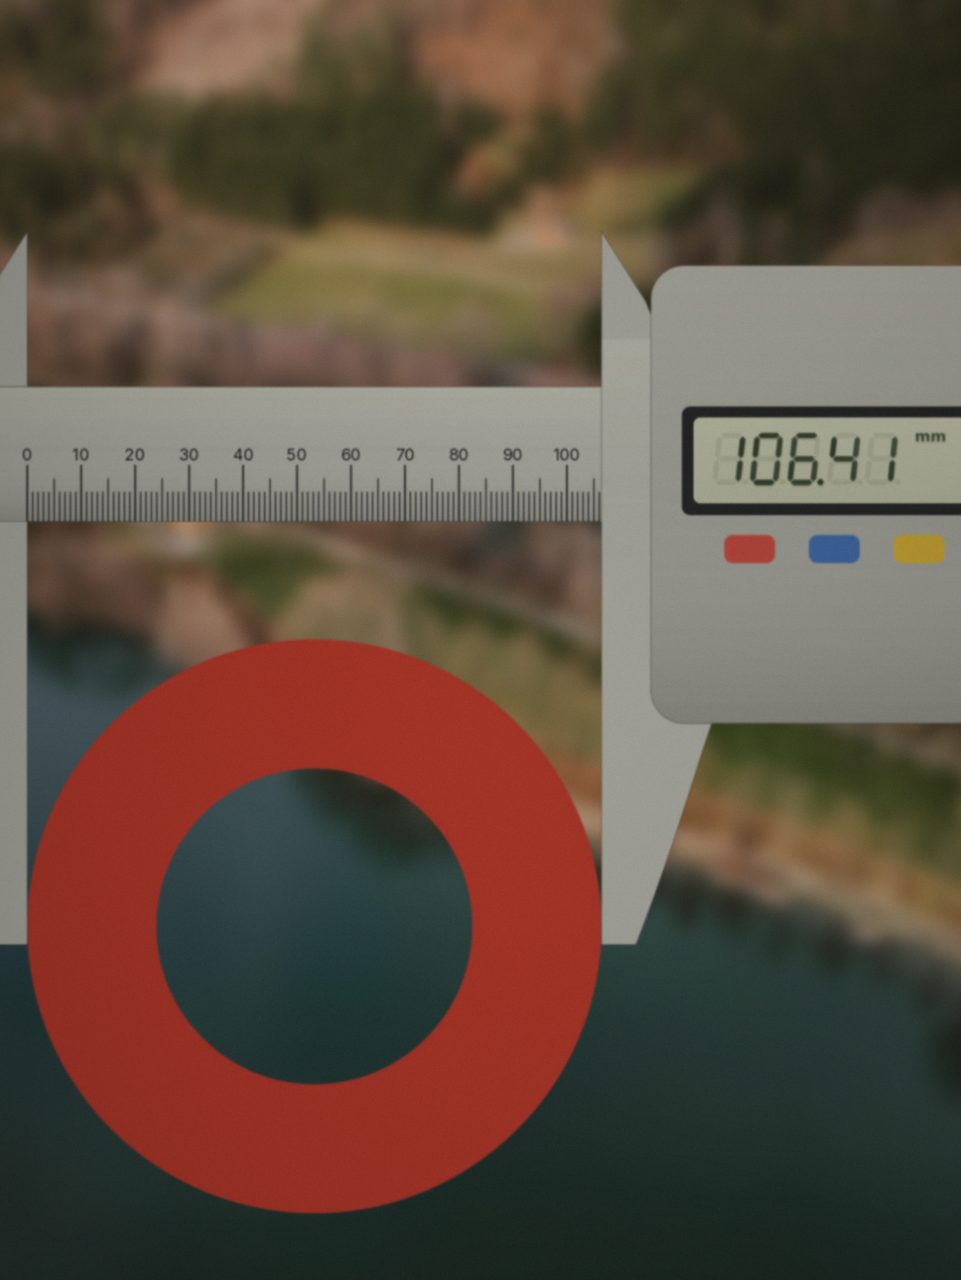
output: value=106.41 unit=mm
